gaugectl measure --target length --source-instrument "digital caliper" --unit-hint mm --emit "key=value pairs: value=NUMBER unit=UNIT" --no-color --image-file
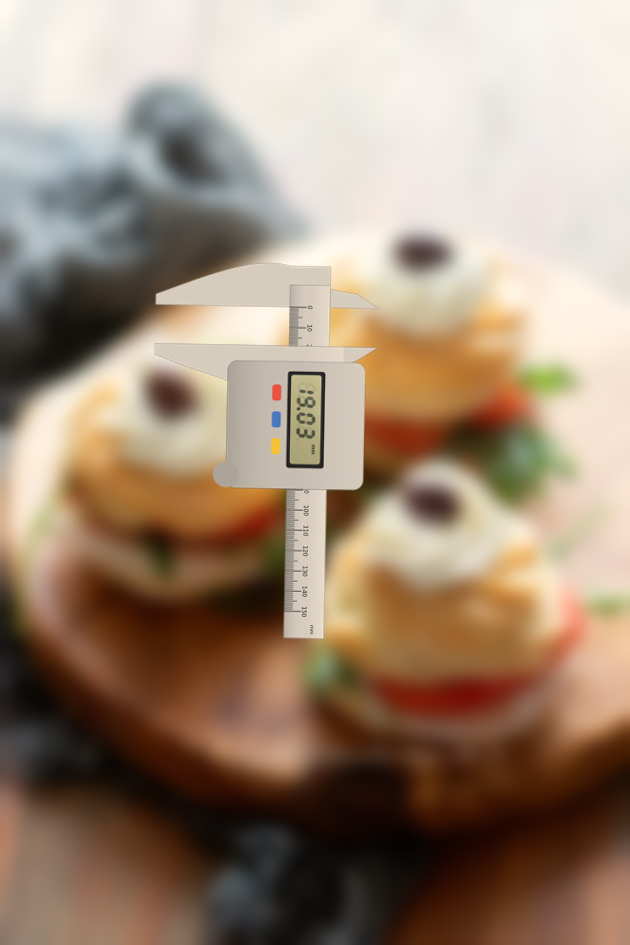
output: value=19.03 unit=mm
